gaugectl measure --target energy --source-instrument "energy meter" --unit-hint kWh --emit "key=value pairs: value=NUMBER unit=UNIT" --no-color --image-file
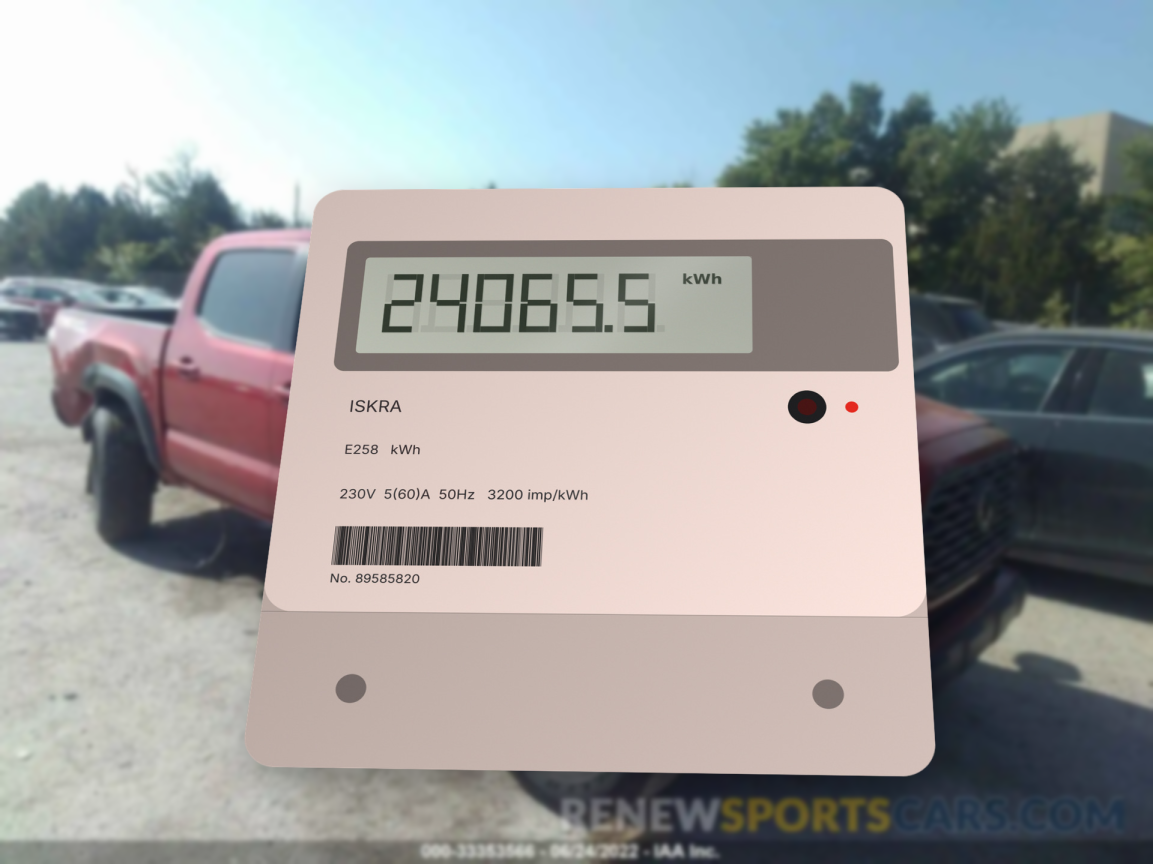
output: value=24065.5 unit=kWh
